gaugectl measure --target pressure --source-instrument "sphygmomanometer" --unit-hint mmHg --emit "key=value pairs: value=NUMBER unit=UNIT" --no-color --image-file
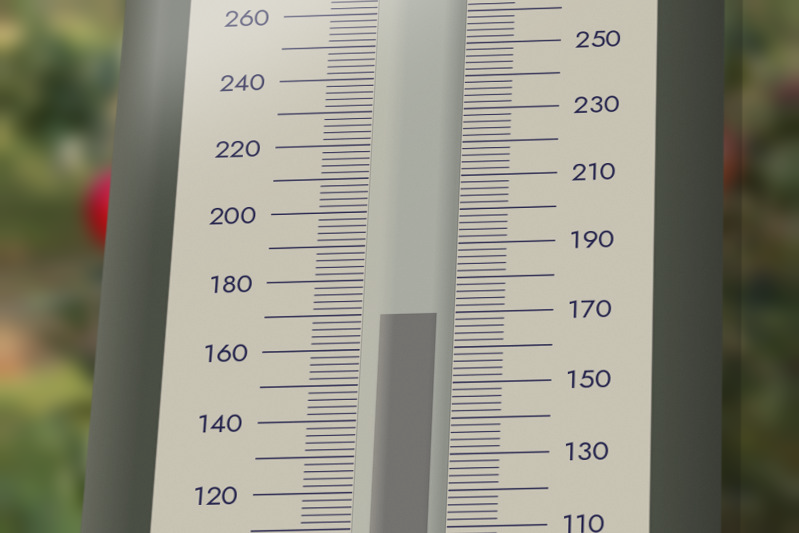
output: value=170 unit=mmHg
